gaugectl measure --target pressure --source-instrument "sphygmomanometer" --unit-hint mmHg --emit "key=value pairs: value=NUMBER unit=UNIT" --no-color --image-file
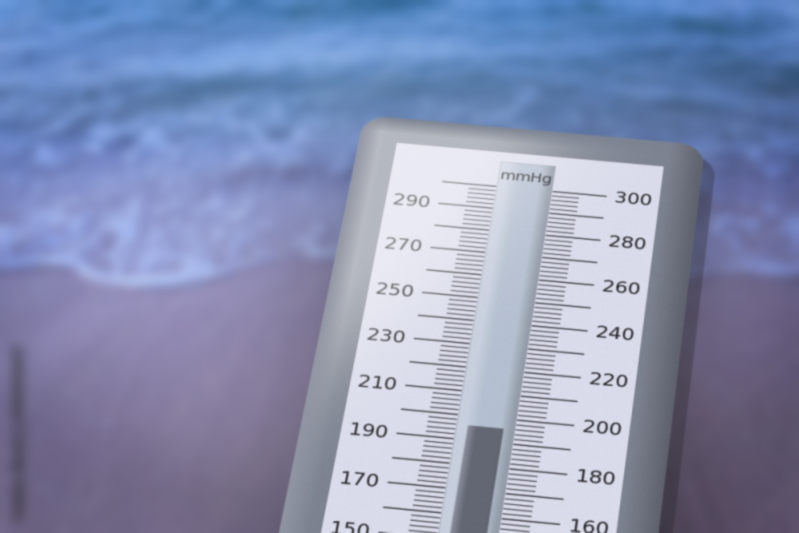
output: value=196 unit=mmHg
